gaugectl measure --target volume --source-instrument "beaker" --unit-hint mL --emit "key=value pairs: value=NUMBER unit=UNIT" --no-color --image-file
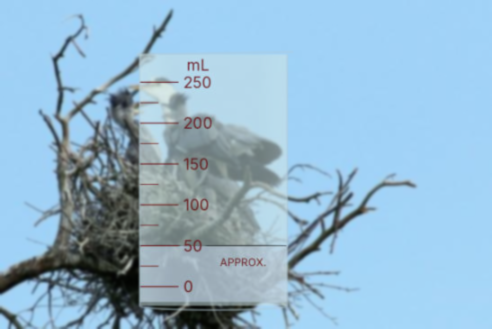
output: value=50 unit=mL
